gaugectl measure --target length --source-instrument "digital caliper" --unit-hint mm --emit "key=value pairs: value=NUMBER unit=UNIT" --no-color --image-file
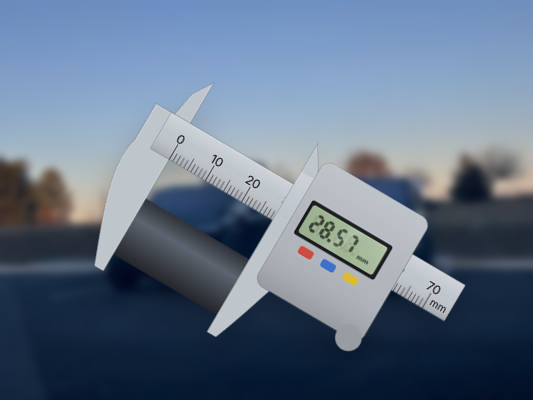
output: value=28.57 unit=mm
